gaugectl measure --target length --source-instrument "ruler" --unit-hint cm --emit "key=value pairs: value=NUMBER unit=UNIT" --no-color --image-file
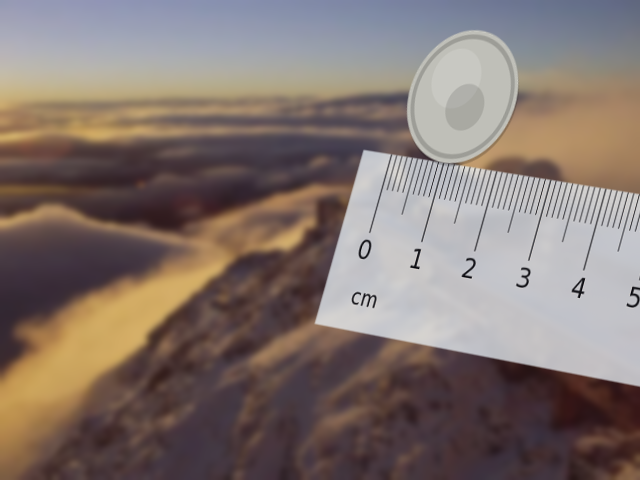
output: value=2 unit=cm
